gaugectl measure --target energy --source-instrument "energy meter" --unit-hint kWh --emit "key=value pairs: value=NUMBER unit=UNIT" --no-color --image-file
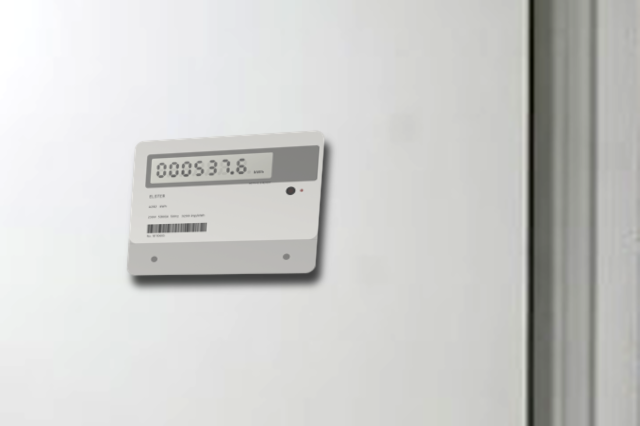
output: value=537.6 unit=kWh
